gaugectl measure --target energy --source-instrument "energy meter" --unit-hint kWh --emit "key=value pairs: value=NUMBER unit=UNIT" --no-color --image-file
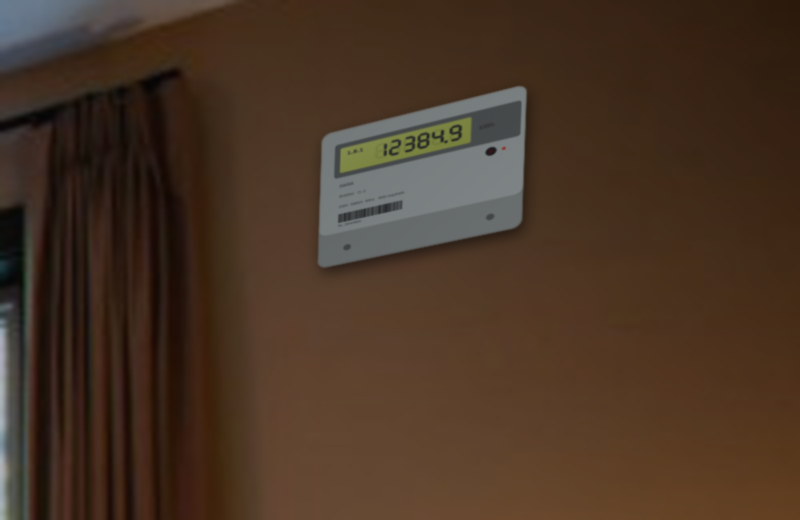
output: value=12384.9 unit=kWh
